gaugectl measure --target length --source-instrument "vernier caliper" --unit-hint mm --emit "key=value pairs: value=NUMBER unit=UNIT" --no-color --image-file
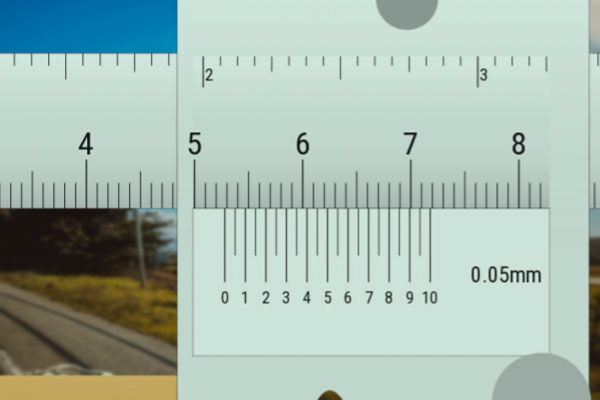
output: value=52.8 unit=mm
